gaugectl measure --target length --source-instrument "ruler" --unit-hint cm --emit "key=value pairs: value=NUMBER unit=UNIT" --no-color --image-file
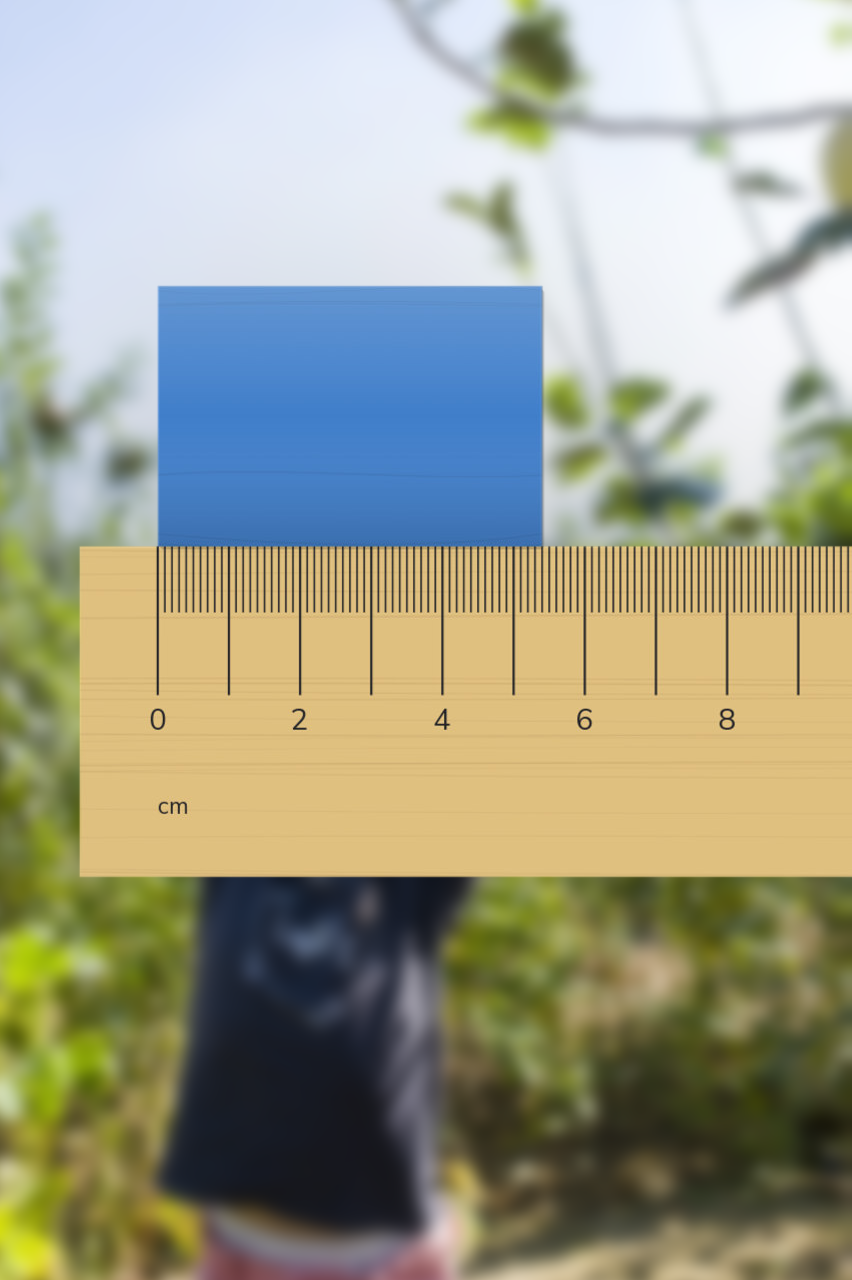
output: value=5.4 unit=cm
